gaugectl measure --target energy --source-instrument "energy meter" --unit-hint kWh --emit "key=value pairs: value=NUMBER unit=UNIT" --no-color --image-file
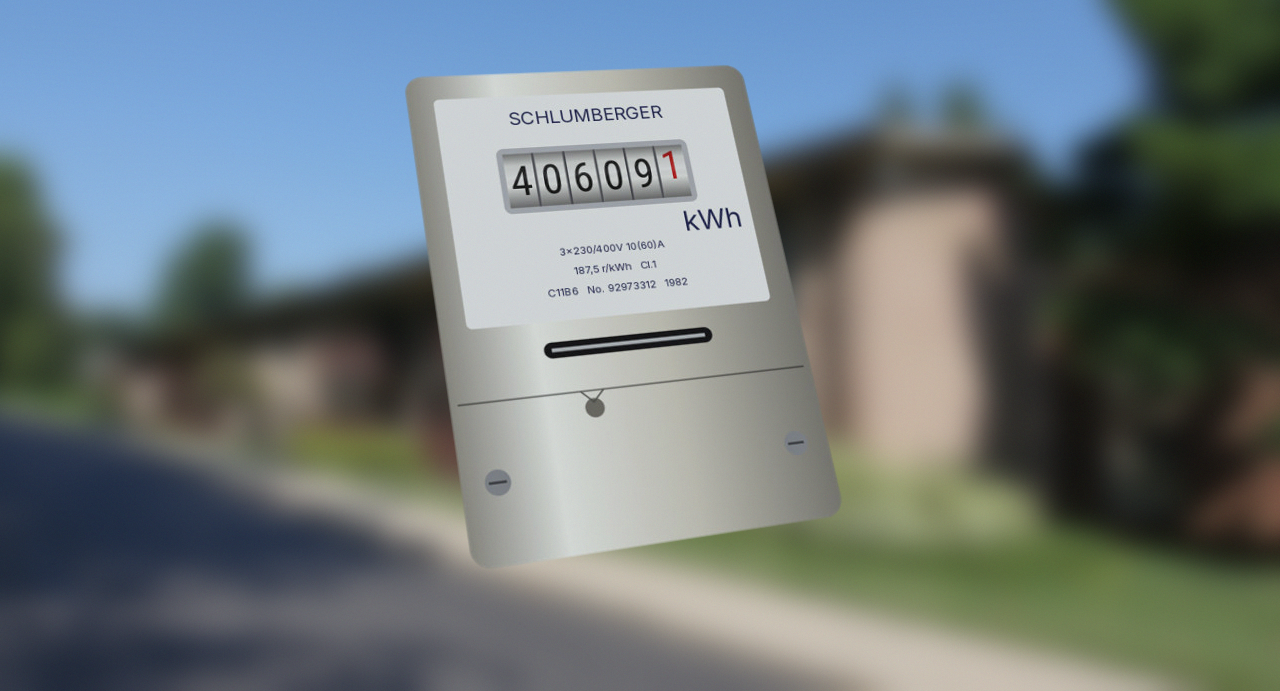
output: value=40609.1 unit=kWh
